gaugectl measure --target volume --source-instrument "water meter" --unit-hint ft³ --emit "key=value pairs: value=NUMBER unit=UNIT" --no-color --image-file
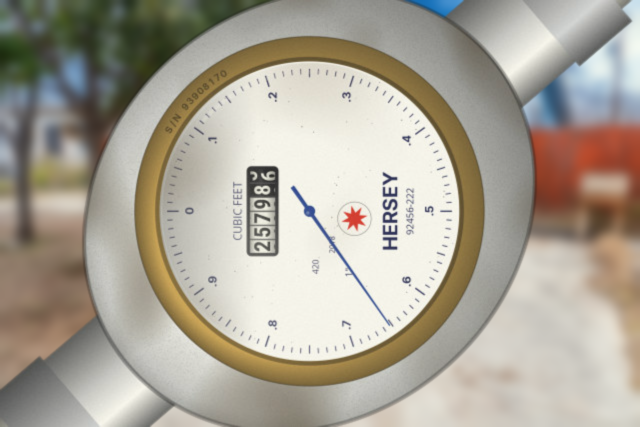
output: value=257985.65 unit=ft³
